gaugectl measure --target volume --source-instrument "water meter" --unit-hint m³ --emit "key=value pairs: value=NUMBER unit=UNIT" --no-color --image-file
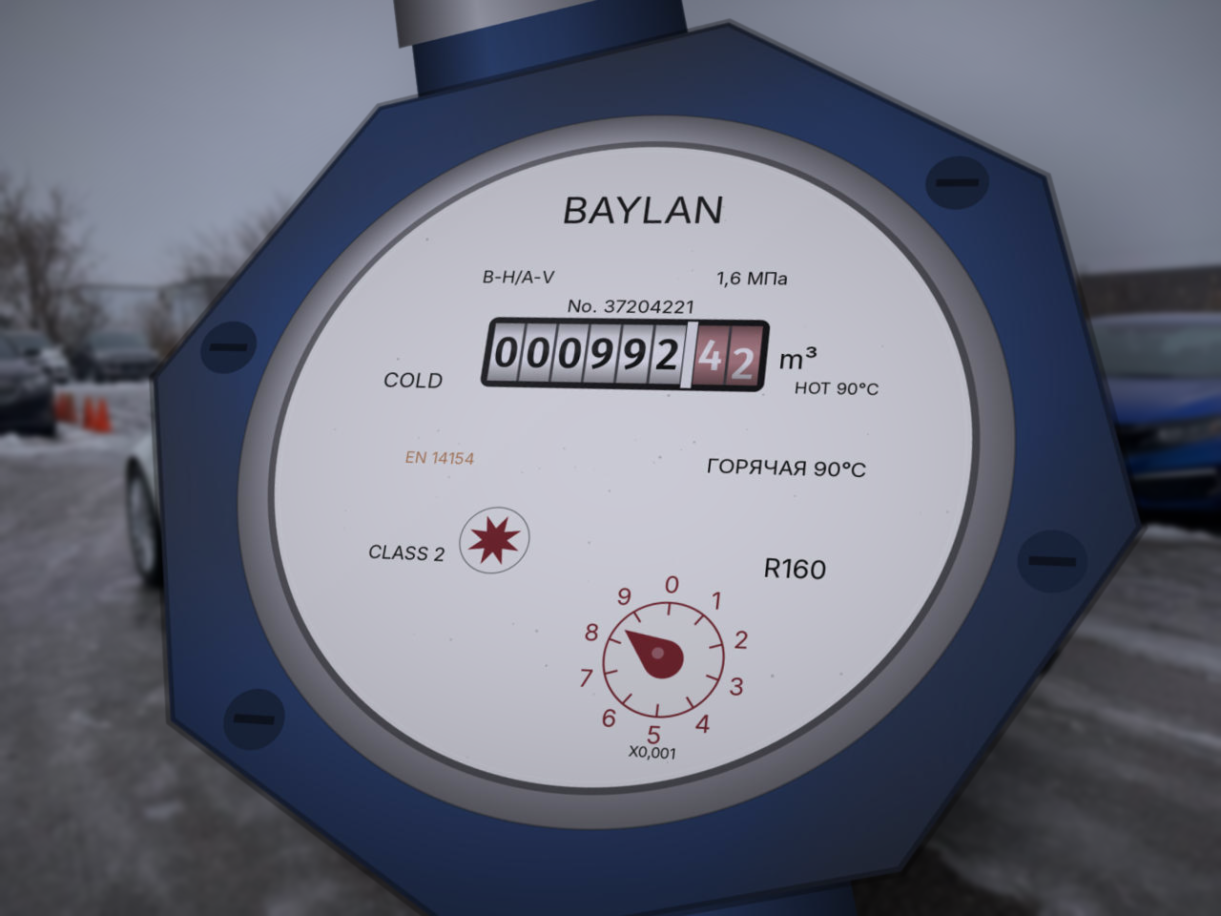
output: value=992.418 unit=m³
